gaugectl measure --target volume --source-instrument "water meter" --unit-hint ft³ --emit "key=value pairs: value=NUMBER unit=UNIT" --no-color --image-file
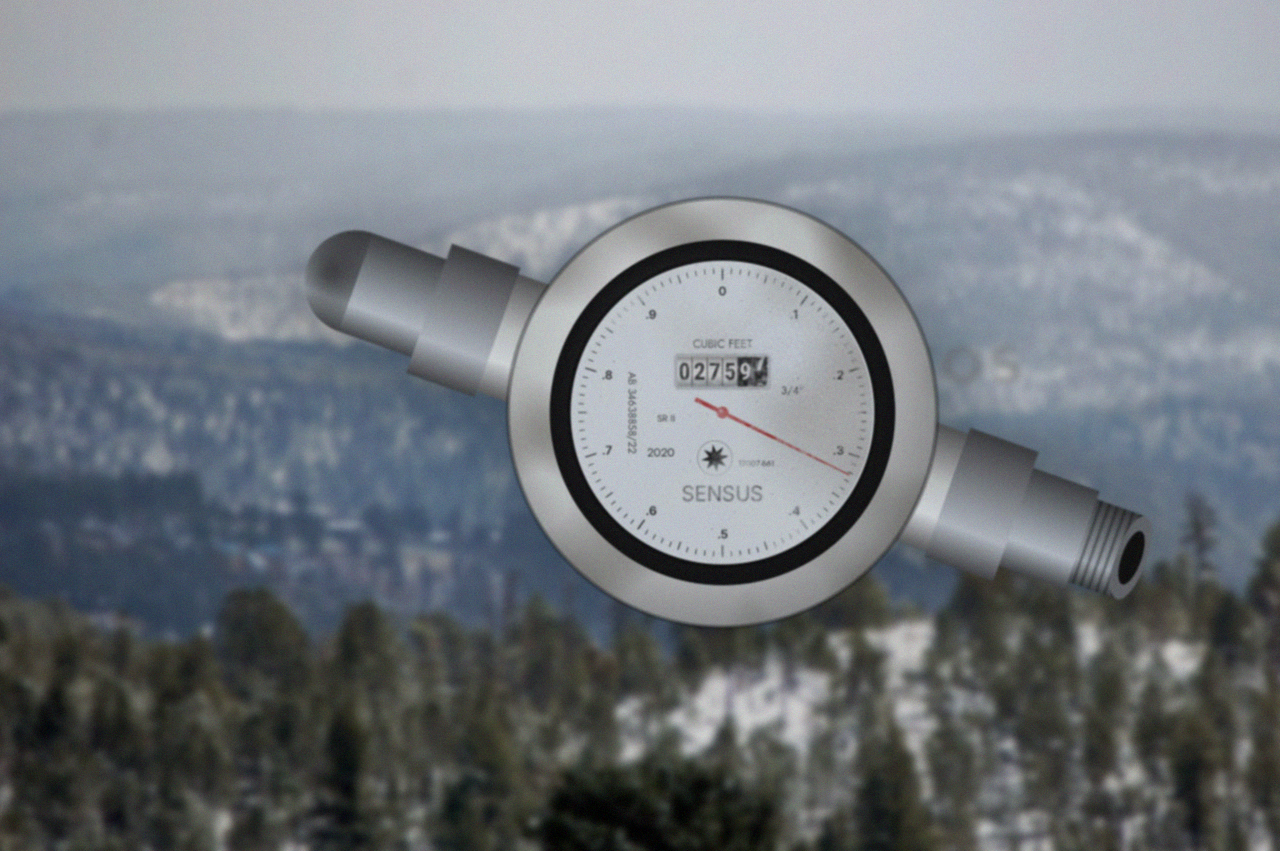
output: value=27597.32 unit=ft³
